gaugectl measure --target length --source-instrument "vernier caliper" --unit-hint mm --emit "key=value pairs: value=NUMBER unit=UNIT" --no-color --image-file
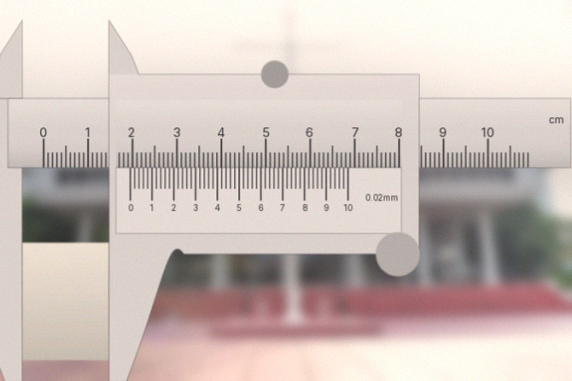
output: value=19.5 unit=mm
